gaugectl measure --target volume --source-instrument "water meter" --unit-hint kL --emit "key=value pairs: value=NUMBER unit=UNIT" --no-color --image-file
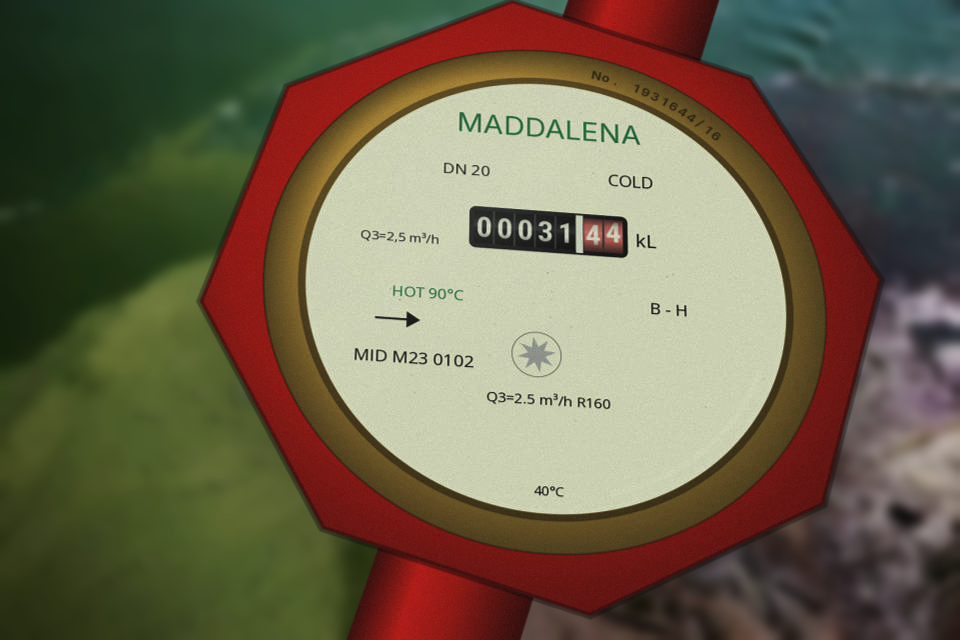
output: value=31.44 unit=kL
